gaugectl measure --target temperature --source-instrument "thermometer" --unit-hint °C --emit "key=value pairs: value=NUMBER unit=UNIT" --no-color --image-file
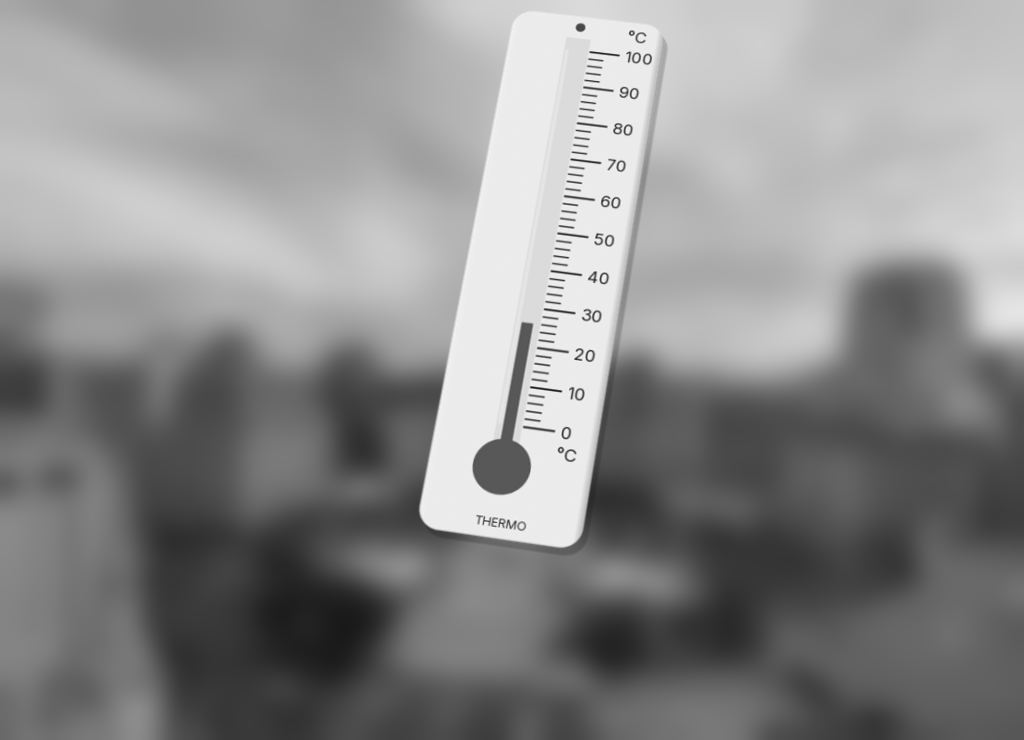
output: value=26 unit=°C
